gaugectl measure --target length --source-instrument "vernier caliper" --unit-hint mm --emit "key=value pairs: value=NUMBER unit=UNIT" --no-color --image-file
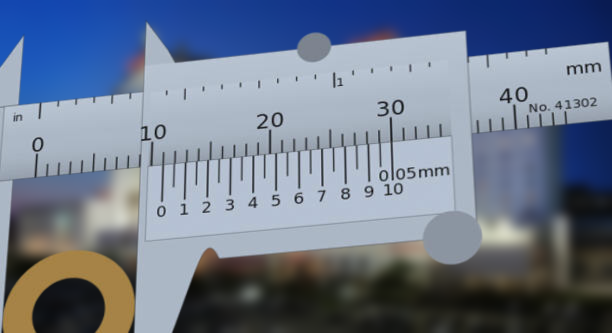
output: value=11.0 unit=mm
